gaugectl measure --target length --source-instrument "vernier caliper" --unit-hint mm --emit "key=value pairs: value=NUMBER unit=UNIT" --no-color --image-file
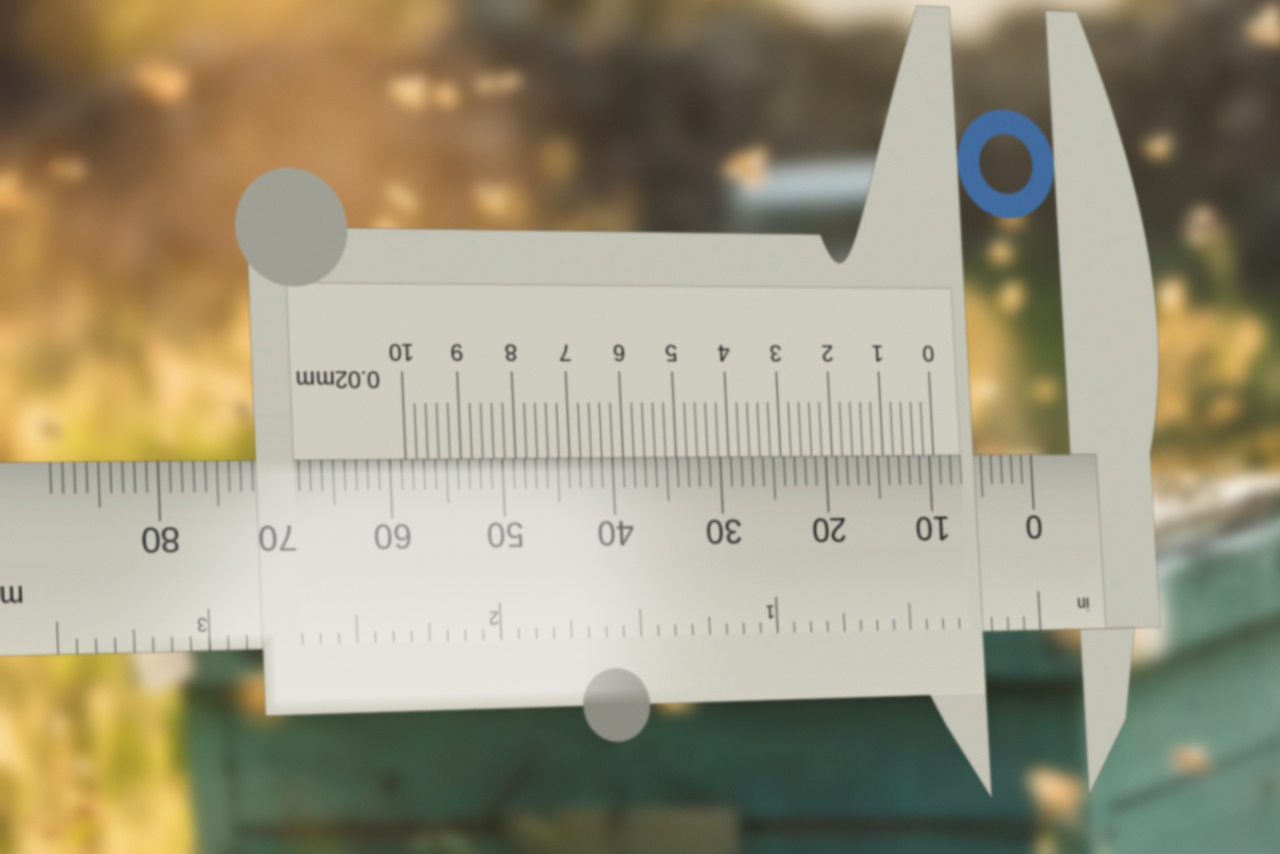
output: value=9.6 unit=mm
